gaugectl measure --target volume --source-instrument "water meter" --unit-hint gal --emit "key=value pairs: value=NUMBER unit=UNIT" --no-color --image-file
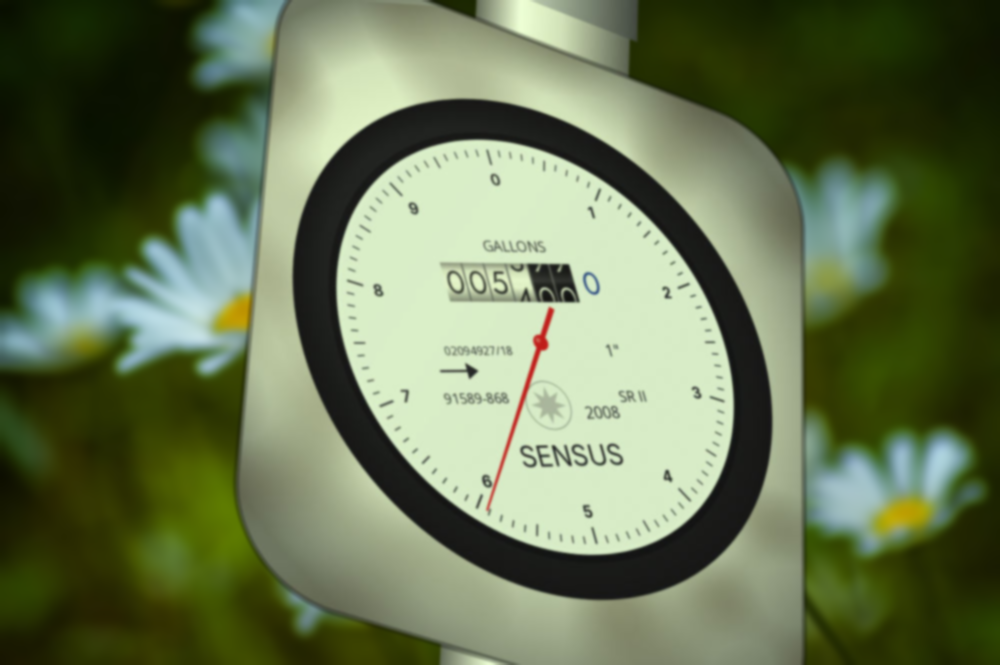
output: value=53995.9 unit=gal
